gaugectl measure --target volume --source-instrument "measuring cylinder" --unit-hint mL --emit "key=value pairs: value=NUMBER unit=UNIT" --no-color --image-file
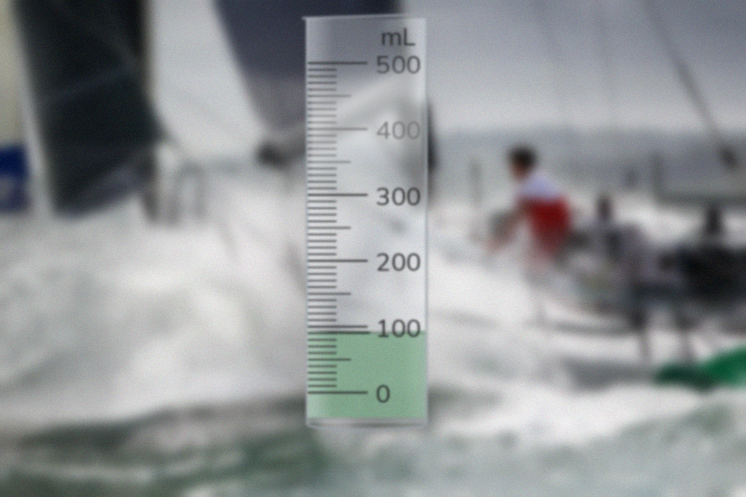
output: value=90 unit=mL
